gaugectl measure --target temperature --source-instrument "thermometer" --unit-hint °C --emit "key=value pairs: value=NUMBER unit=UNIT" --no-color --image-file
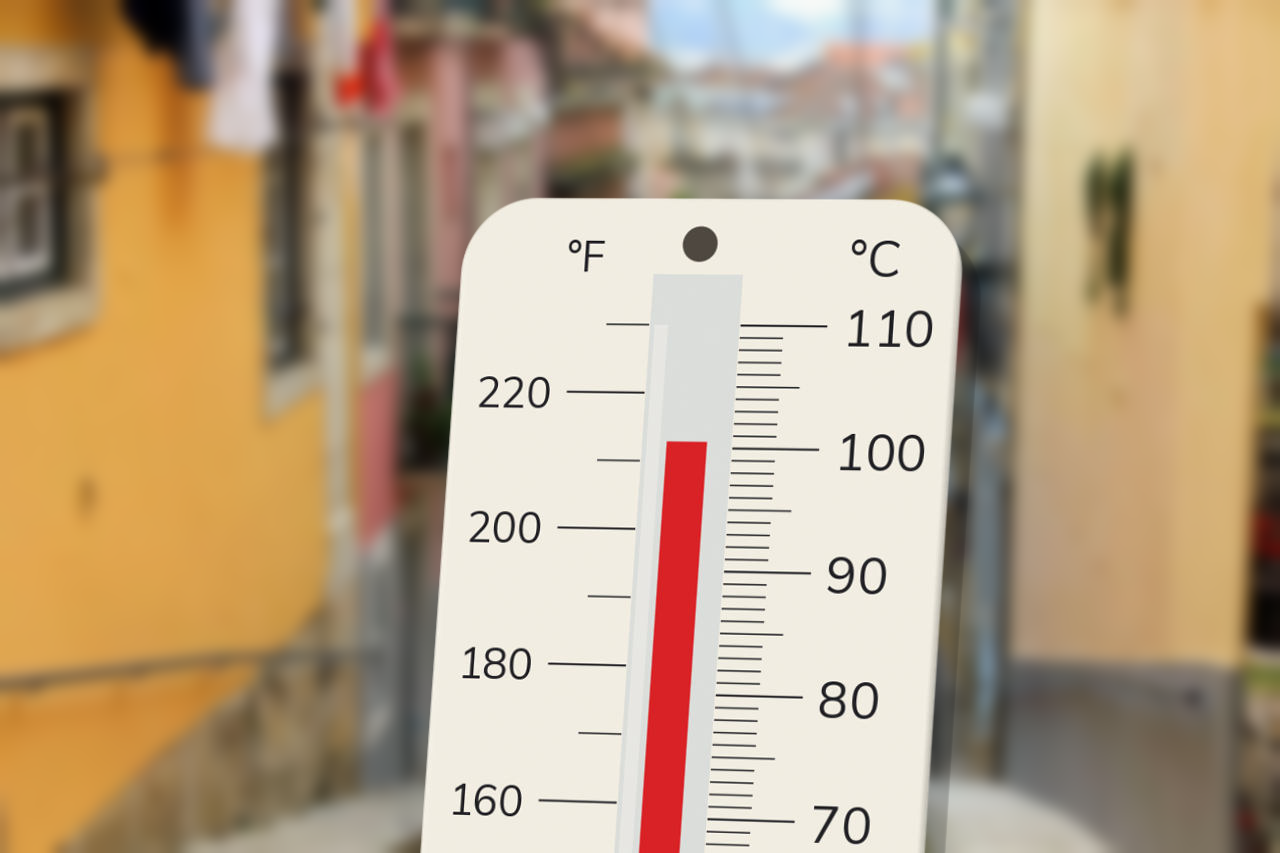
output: value=100.5 unit=°C
